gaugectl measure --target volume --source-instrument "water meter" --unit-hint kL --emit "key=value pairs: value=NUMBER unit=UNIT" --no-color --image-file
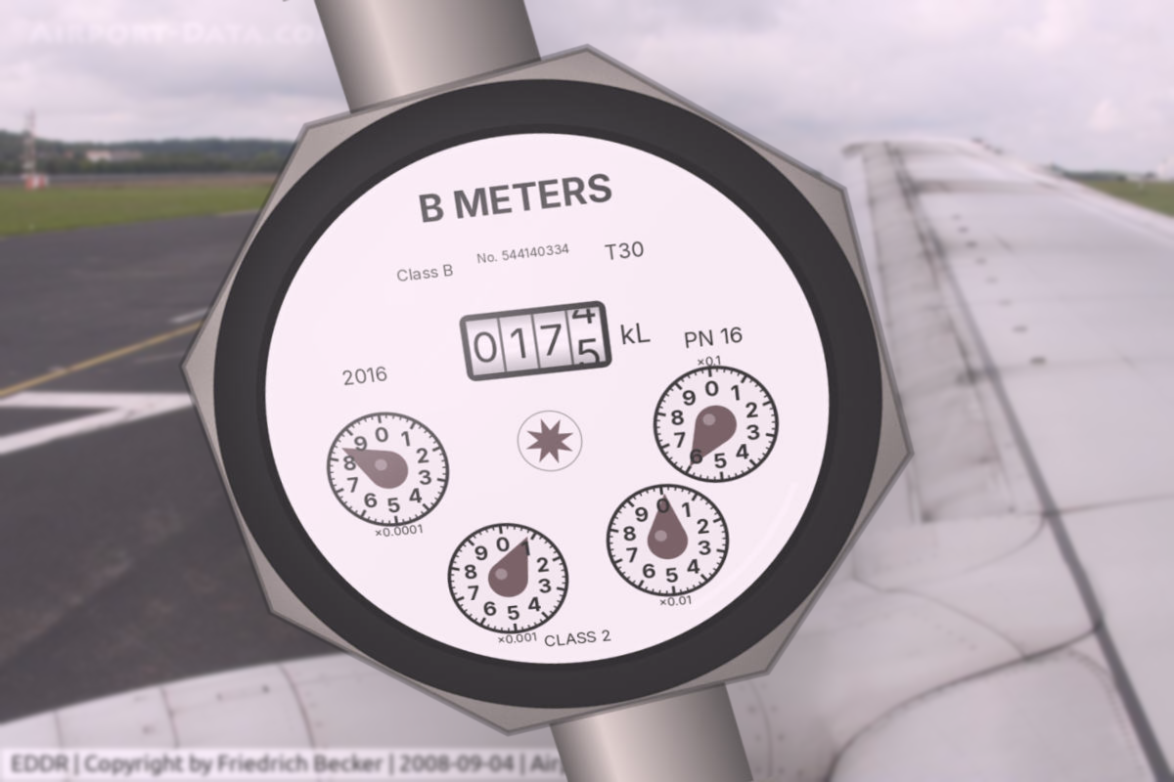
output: value=174.6008 unit=kL
